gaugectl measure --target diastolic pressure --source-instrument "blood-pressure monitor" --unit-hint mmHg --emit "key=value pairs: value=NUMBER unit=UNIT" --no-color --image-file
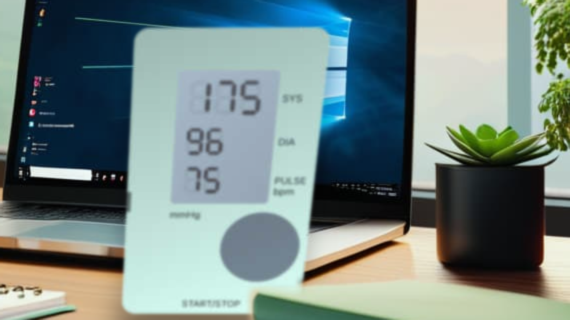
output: value=96 unit=mmHg
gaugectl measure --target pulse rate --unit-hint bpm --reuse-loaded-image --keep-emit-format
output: value=75 unit=bpm
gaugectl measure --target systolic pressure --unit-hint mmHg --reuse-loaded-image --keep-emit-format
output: value=175 unit=mmHg
